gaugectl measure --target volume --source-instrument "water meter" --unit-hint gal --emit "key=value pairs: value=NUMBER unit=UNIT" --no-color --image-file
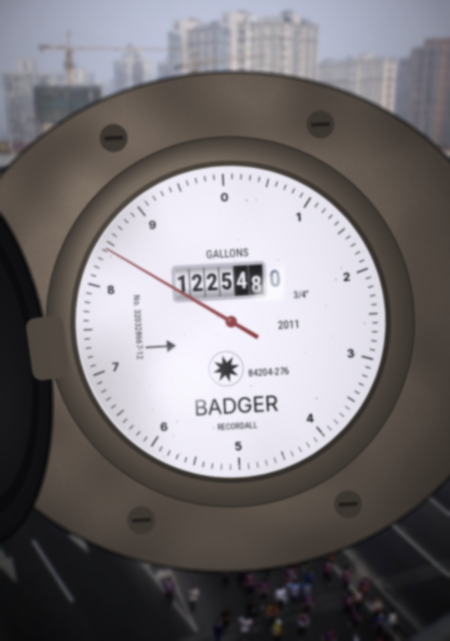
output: value=1225478.4 unit=gal
